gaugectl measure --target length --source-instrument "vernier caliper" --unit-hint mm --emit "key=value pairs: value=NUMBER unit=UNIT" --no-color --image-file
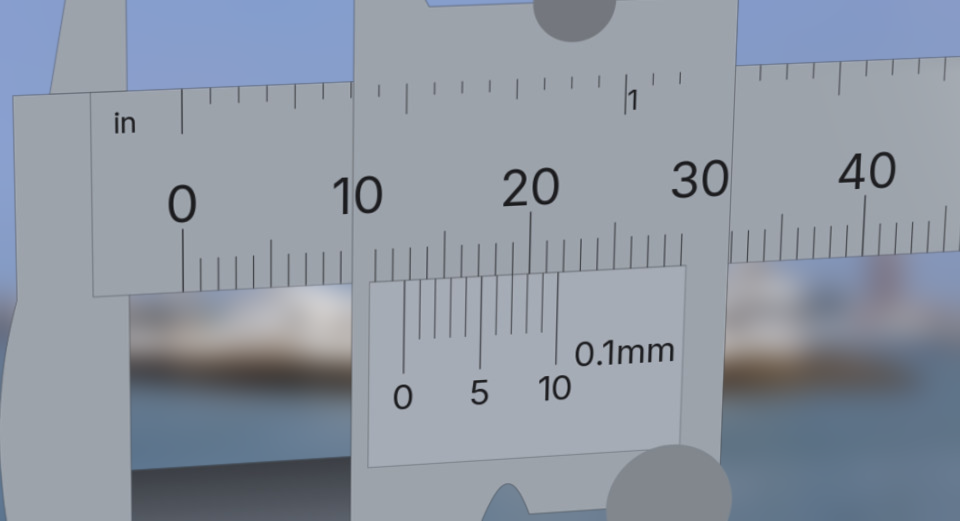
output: value=12.7 unit=mm
